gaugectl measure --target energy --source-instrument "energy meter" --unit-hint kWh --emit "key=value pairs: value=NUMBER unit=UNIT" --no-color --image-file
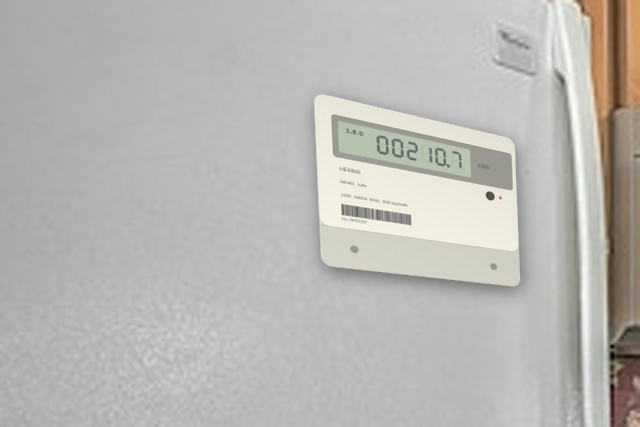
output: value=210.7 unit=kWh
